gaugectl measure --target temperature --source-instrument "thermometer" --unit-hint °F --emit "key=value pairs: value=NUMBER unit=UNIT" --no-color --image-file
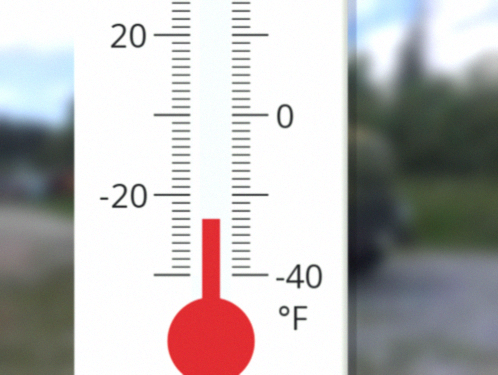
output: value=-26 unit=°F
